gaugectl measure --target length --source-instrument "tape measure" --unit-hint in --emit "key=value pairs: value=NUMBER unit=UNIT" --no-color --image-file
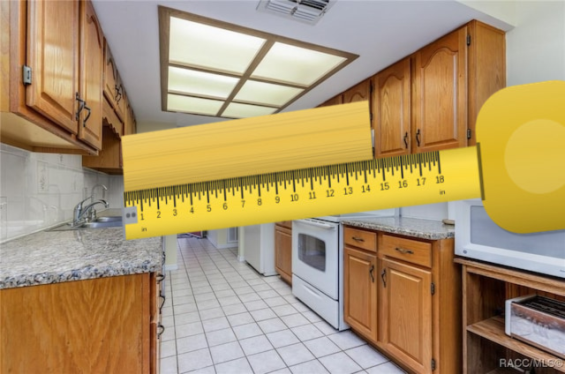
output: value=14.5 unit=in
